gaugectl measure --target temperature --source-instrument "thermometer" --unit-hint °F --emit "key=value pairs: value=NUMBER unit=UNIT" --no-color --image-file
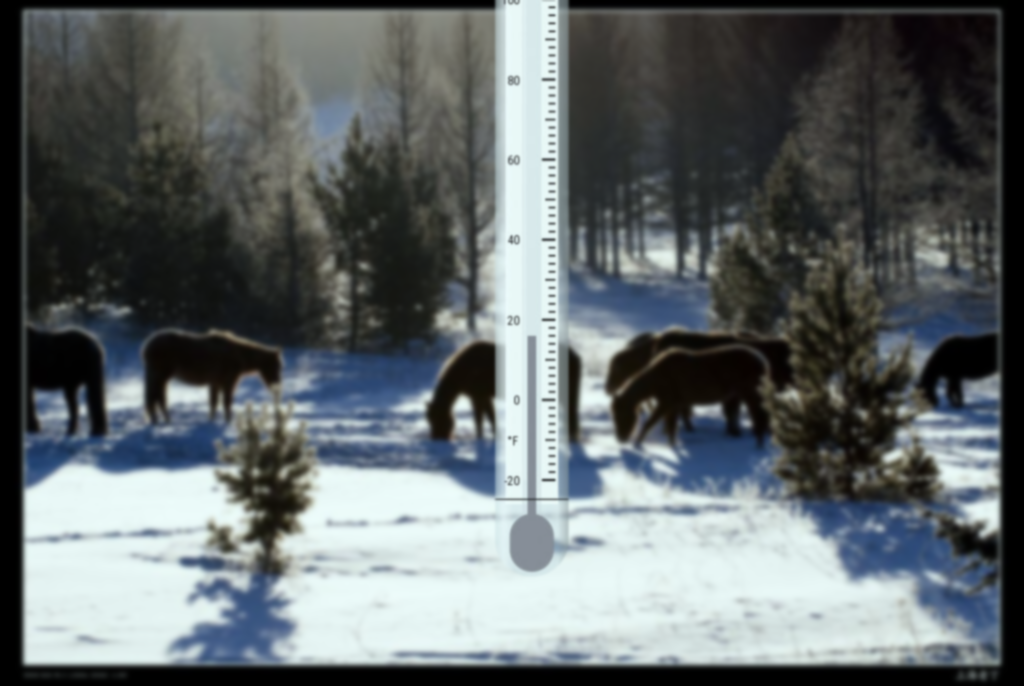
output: value=16 unit=°F
